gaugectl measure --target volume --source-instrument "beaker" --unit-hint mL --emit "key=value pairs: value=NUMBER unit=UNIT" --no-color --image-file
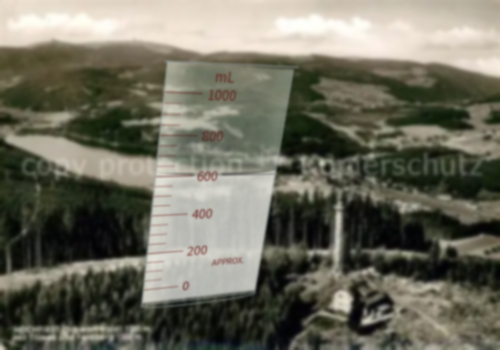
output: value=600 unit=mL
